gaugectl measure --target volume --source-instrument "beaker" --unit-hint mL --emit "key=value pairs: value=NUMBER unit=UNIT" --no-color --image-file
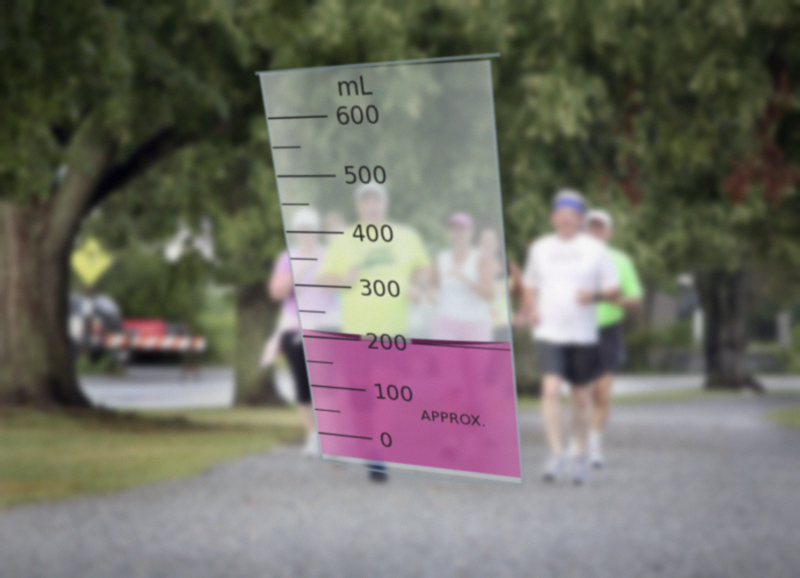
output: value=200 unit=mL
